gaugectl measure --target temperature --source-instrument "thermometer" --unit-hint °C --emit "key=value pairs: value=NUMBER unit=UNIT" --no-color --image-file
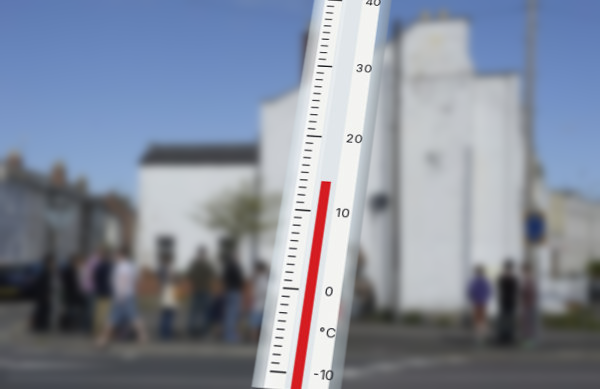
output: value=14 unit=°C
